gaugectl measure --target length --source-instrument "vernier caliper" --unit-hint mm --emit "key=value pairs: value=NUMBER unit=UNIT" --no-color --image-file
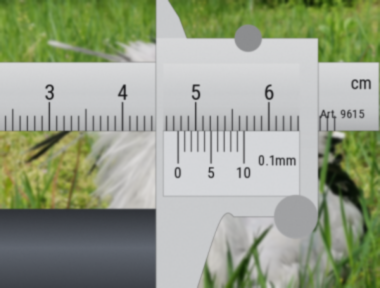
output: value=47.6 unit=mm
